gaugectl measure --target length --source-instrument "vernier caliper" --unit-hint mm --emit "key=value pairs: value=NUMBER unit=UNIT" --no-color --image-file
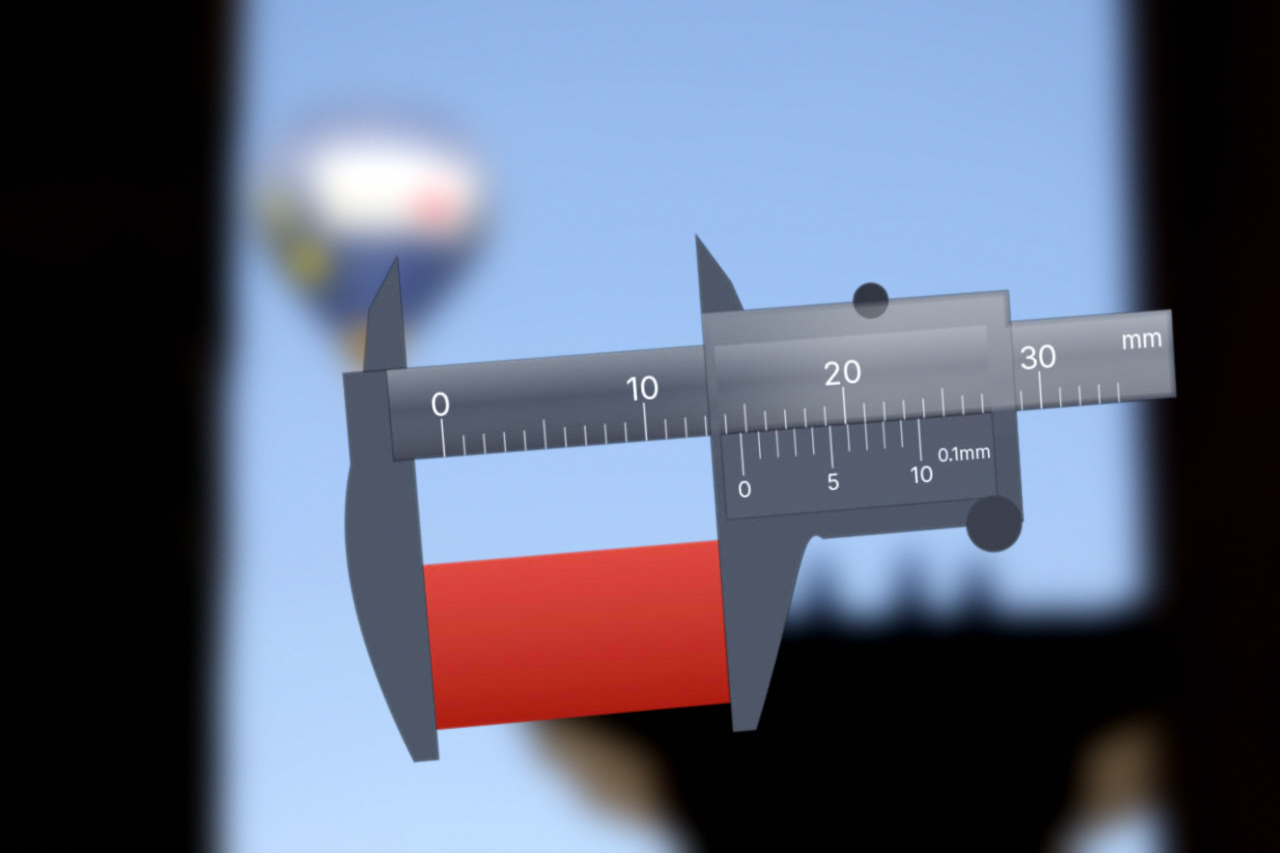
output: value=14.7 unit=mm
